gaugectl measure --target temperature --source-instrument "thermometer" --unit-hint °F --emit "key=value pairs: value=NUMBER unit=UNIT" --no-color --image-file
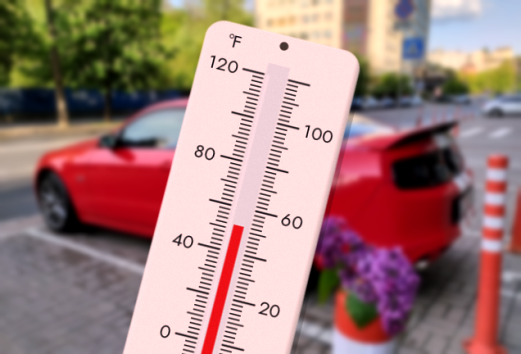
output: value=52 unit=°F
